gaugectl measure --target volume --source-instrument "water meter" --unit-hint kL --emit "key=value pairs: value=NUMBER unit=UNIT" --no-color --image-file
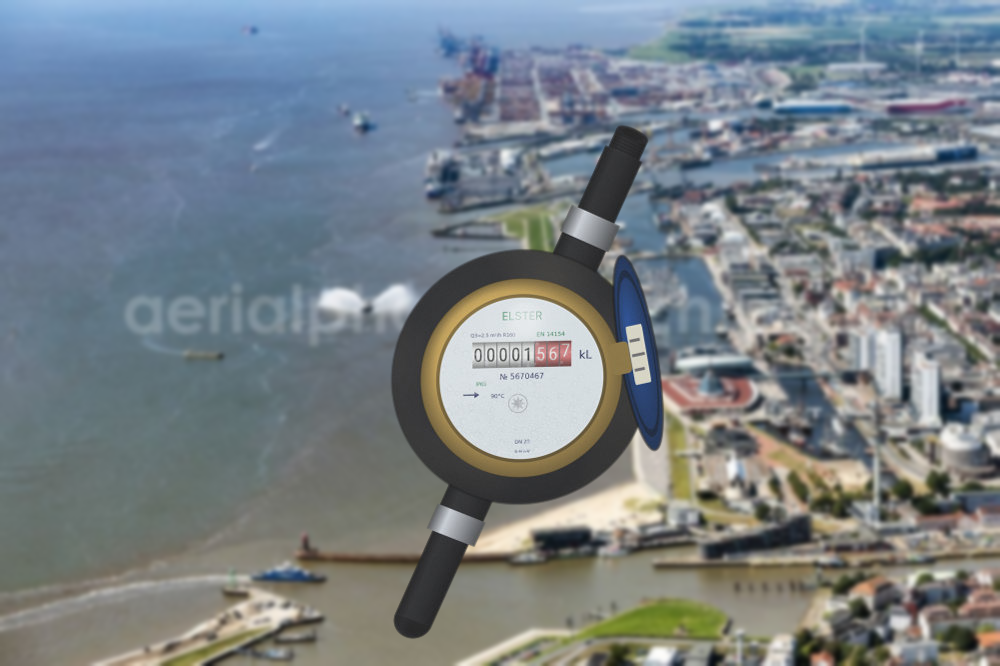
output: value=1.567 unit=kL
